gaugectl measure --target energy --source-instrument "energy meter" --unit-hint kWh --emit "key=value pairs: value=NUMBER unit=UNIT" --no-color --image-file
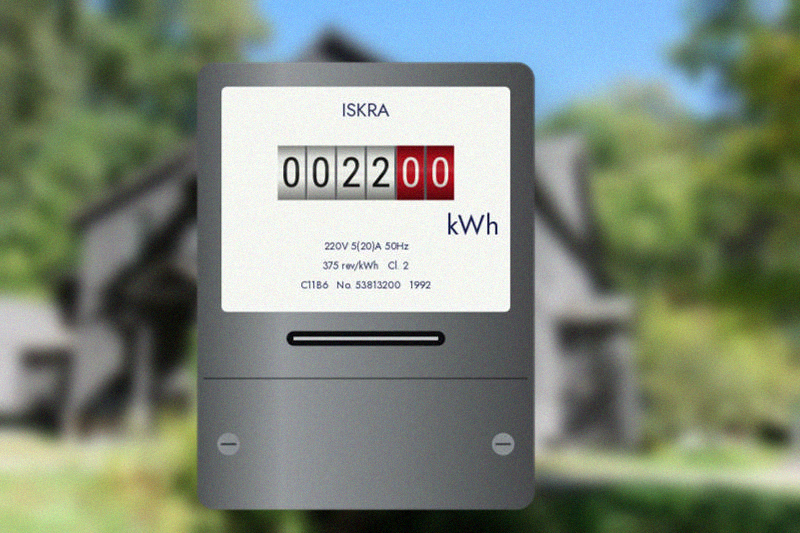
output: value=22.00 unit=kWh
